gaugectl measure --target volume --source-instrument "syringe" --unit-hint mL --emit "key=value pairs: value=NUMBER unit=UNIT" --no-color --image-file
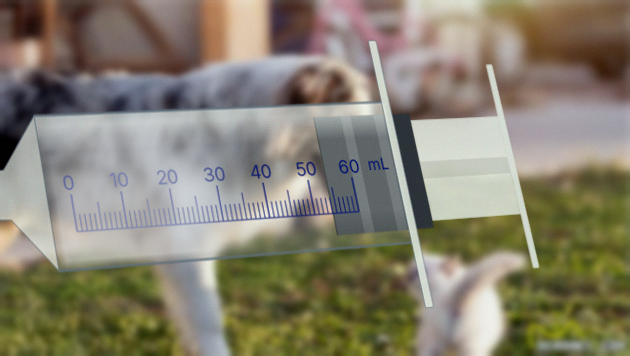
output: value=54 unit=mL
